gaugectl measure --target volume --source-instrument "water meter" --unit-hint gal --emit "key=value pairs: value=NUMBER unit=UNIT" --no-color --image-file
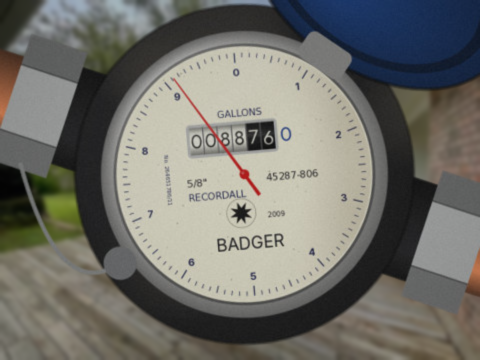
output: value=88759.1 unit=gal
